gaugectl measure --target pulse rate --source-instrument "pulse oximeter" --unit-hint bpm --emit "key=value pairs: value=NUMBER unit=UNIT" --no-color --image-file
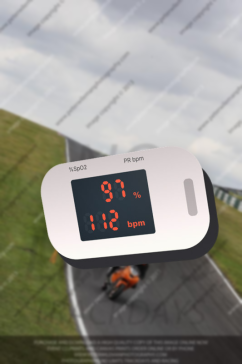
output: value=112 unit=bpm
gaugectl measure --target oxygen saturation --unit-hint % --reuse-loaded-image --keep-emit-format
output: value=97 unit=%
